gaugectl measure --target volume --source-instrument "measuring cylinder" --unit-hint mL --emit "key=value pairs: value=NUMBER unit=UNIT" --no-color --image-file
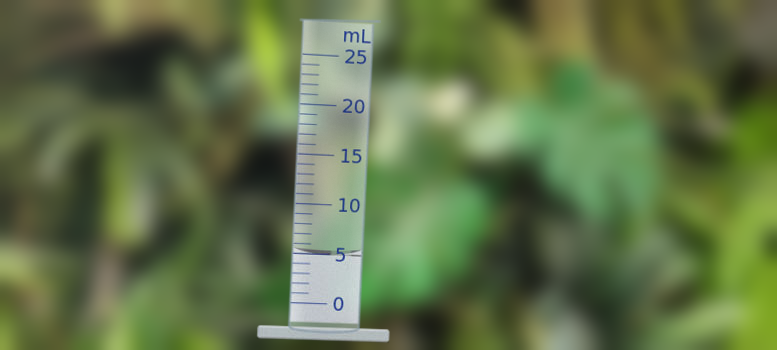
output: value=5 unit=mL
